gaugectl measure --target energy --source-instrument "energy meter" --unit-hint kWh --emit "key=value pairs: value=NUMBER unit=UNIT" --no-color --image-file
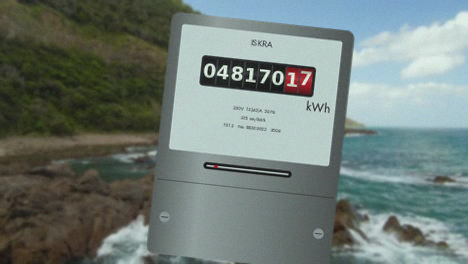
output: value=48170.17 unit=kWh
